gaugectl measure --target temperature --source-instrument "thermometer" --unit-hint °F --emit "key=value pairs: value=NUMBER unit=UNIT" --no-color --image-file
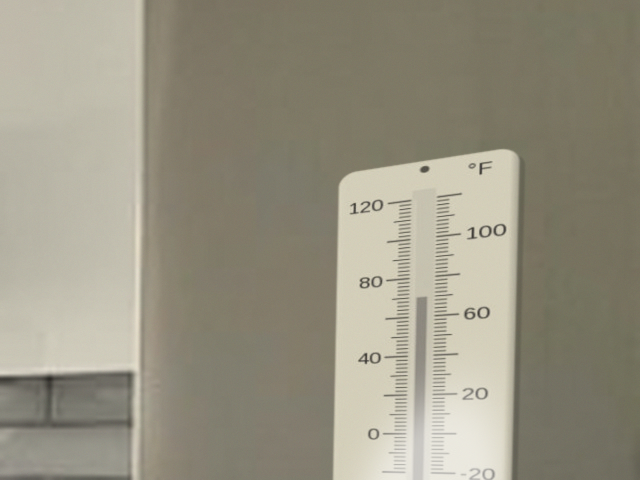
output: value=70 unit=°F
